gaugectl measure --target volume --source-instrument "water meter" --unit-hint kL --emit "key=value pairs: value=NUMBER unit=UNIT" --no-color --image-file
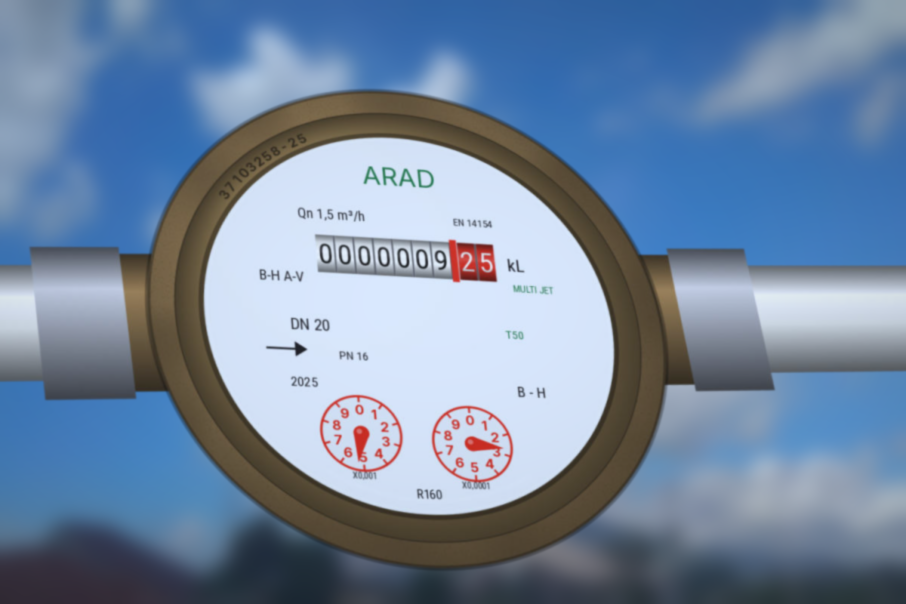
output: value=9.2552 unit=kL
